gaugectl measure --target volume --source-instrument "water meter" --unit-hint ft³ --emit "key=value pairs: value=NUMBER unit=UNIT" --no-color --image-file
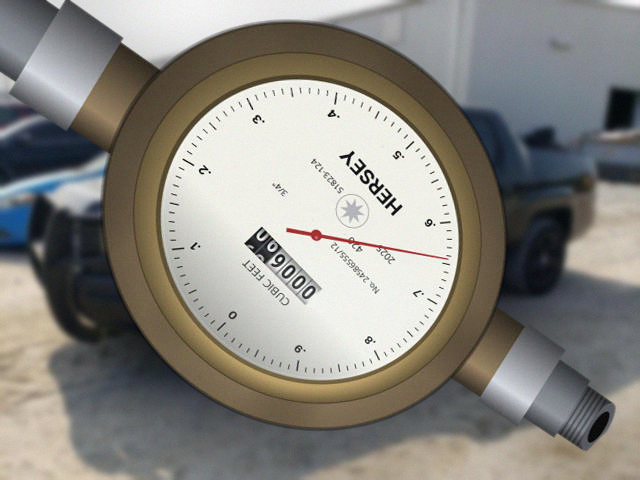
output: value=689.64 unit=ft³
